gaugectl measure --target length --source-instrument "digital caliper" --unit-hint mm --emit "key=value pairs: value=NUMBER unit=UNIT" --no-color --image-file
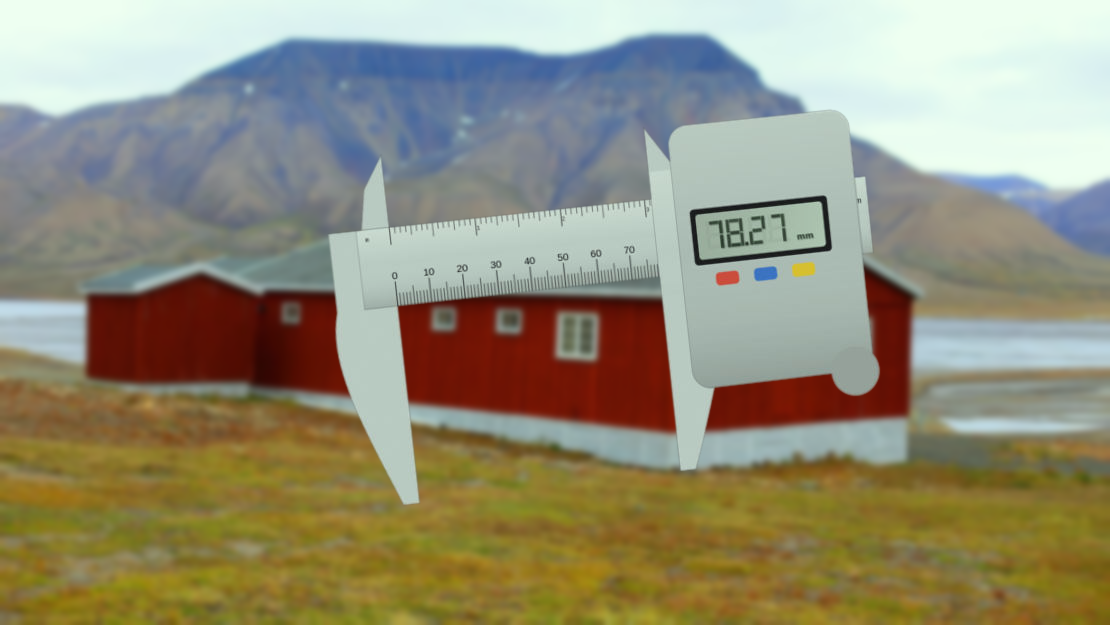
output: value=78.27 unit=mm
